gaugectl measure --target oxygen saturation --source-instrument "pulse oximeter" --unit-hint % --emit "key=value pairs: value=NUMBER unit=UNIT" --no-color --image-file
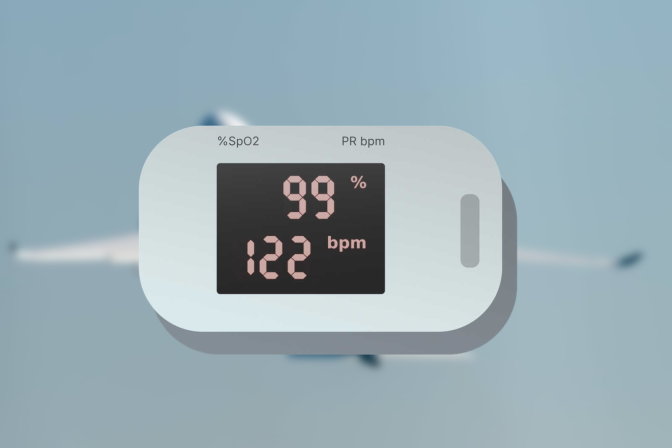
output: value=99 unit=%
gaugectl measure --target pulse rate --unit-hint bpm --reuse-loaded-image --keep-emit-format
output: value=122 unit=bpm
